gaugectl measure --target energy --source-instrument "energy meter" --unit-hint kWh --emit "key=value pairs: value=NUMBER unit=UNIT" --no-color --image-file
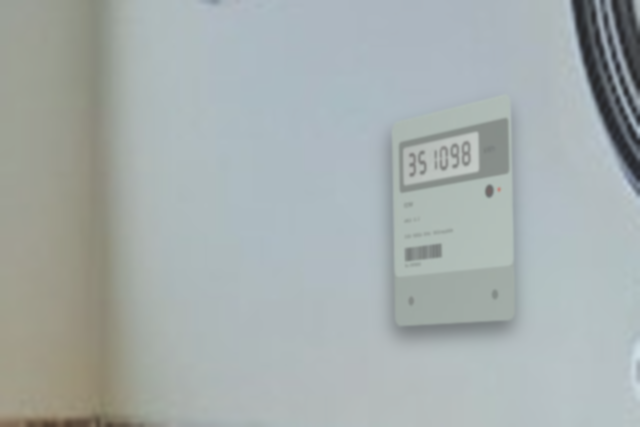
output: value=351098 unit=kWh
